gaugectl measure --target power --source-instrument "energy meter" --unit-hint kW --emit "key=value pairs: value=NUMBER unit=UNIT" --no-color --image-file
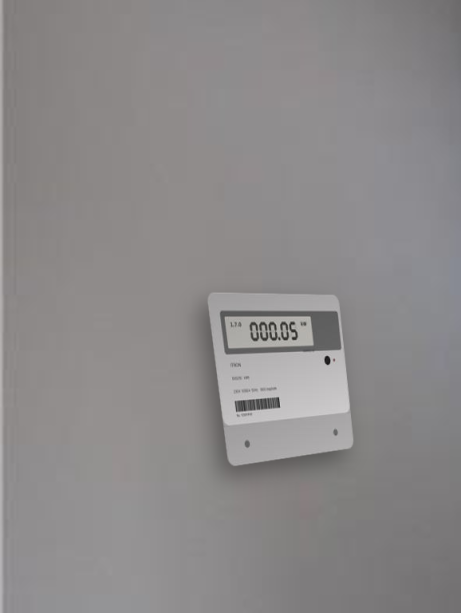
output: value=0.05 unit=kW
